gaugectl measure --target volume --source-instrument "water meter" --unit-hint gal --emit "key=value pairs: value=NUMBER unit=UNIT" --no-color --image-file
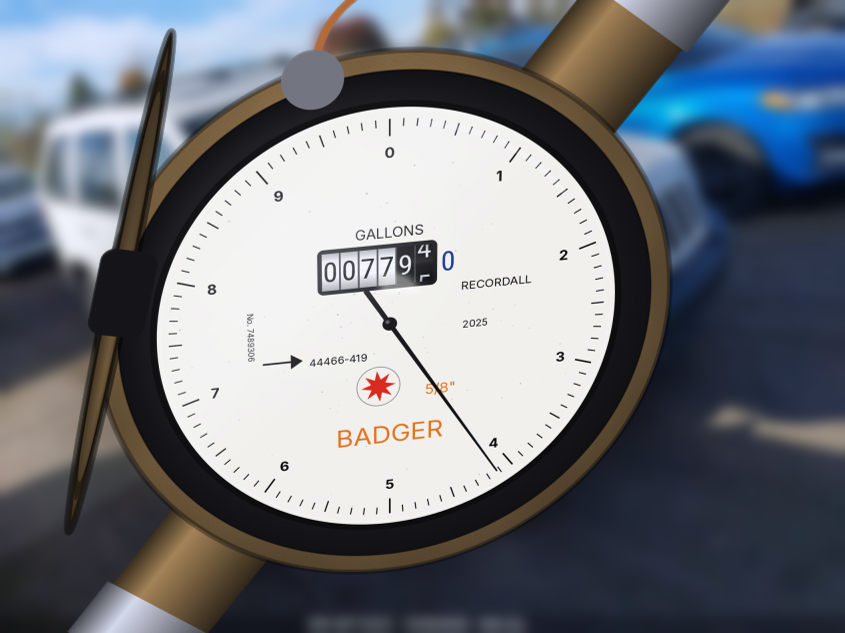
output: value=77944.1 unit=gal
